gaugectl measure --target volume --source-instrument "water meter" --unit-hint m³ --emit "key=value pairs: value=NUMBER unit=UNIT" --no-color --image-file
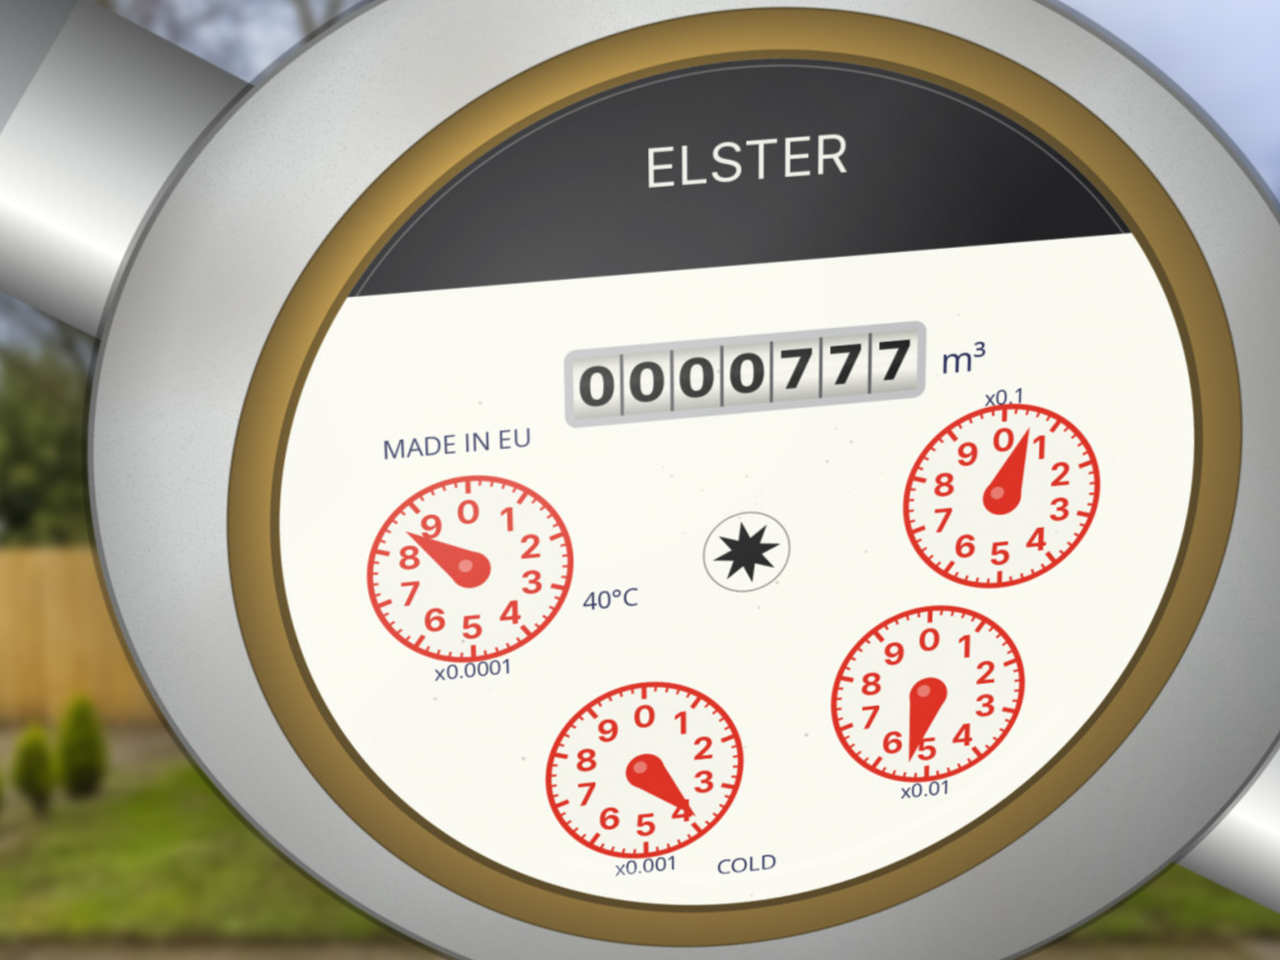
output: value=777.0538 unit=m³
